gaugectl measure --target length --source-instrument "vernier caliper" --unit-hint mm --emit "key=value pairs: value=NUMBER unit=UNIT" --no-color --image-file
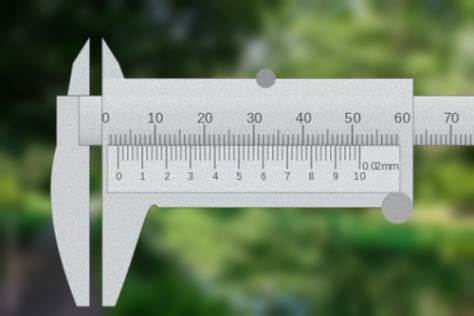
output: value=2.5 unit=mm
